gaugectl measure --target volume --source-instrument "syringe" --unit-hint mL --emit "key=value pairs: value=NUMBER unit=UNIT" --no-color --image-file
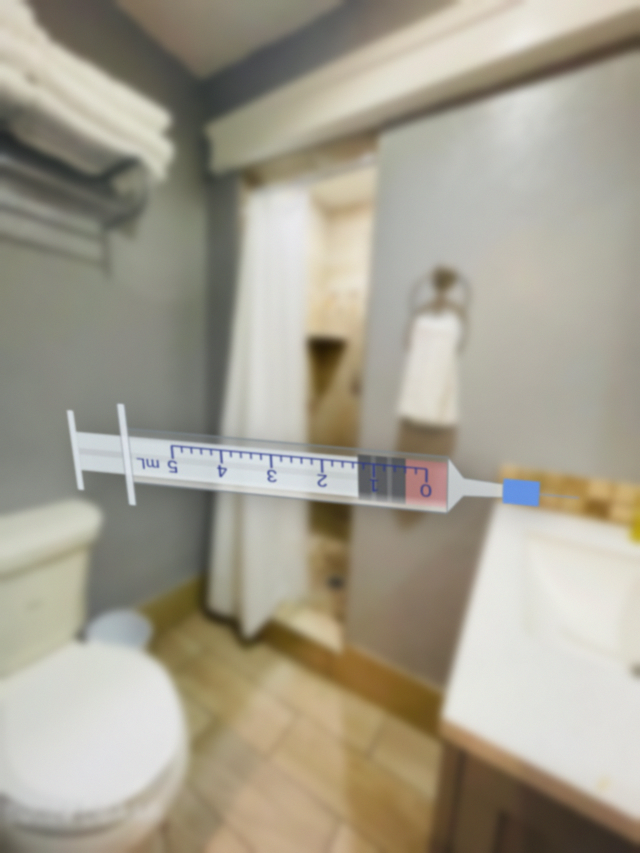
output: value=0.4 unit=mL
